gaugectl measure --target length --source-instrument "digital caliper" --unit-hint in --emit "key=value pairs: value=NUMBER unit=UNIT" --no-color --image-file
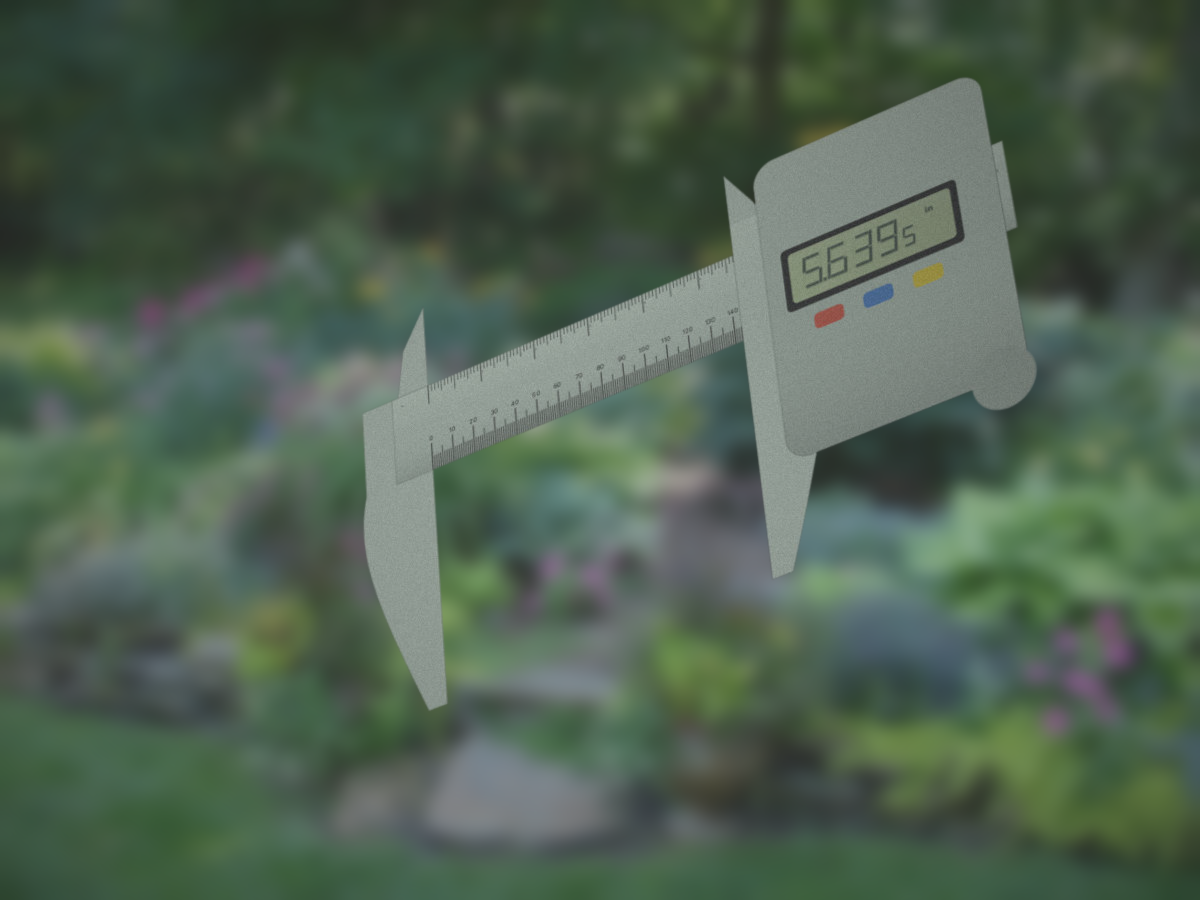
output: value=5.6395 unit=in
